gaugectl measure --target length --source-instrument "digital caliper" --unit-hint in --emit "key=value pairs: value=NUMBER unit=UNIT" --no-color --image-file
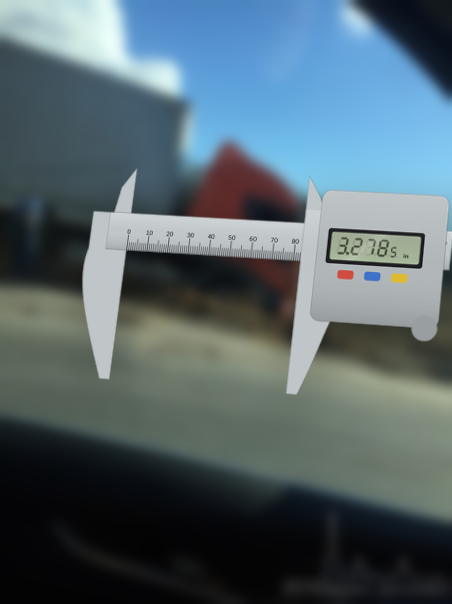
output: value=3.2785 unit=in
